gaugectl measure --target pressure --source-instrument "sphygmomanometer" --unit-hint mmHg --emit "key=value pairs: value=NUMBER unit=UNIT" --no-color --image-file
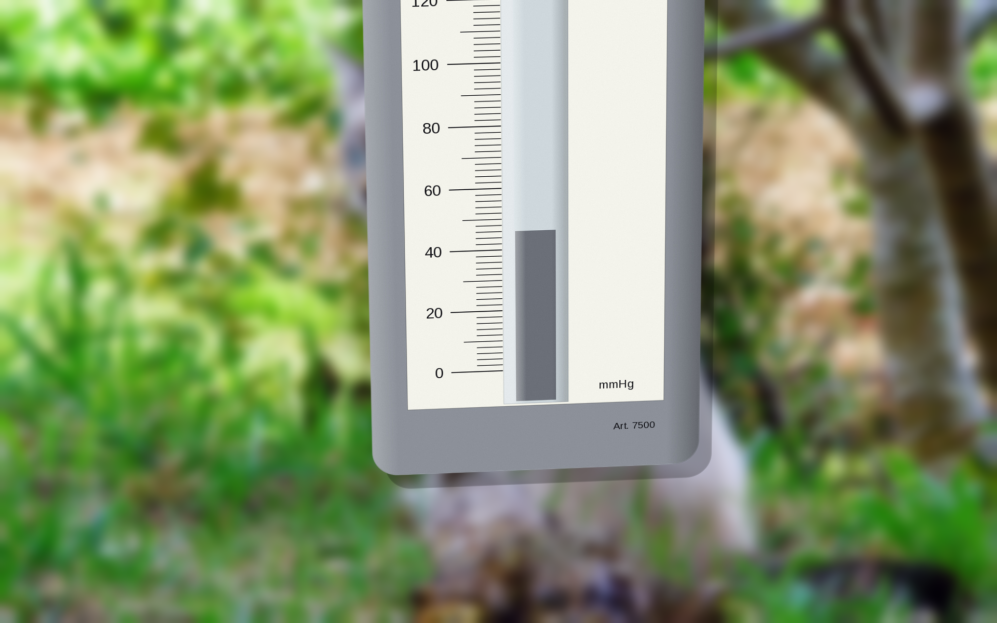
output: value=46 unit=mmHg
